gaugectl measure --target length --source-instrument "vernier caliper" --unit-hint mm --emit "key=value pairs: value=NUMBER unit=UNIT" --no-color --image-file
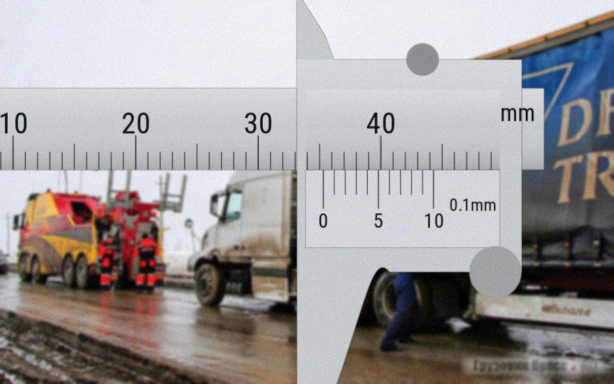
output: value=35.3 unit=mm
